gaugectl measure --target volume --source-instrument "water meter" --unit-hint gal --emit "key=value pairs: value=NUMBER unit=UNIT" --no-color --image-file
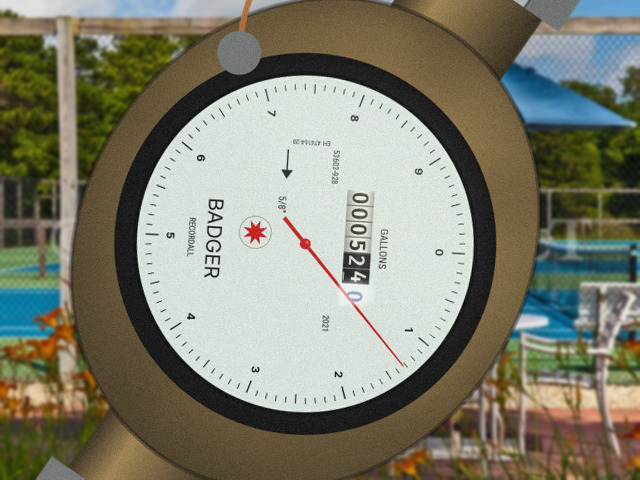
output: value=5241.3 unit=gal
